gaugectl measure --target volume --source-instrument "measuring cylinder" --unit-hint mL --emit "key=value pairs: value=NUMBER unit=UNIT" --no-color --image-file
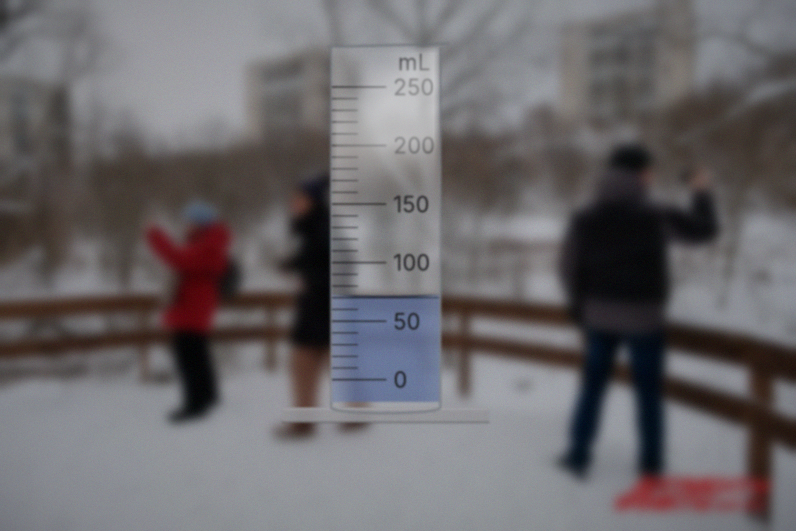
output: value=70 unit=mL
